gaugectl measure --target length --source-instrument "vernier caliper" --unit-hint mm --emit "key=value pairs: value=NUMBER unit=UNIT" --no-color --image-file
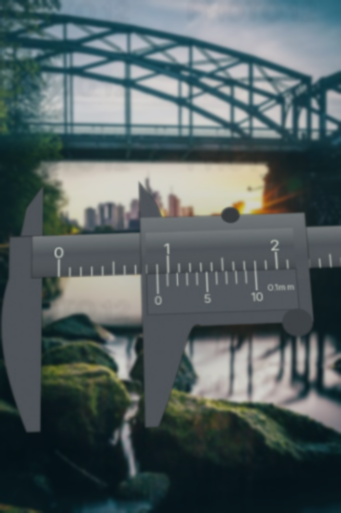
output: value=9.0 unit=mm
